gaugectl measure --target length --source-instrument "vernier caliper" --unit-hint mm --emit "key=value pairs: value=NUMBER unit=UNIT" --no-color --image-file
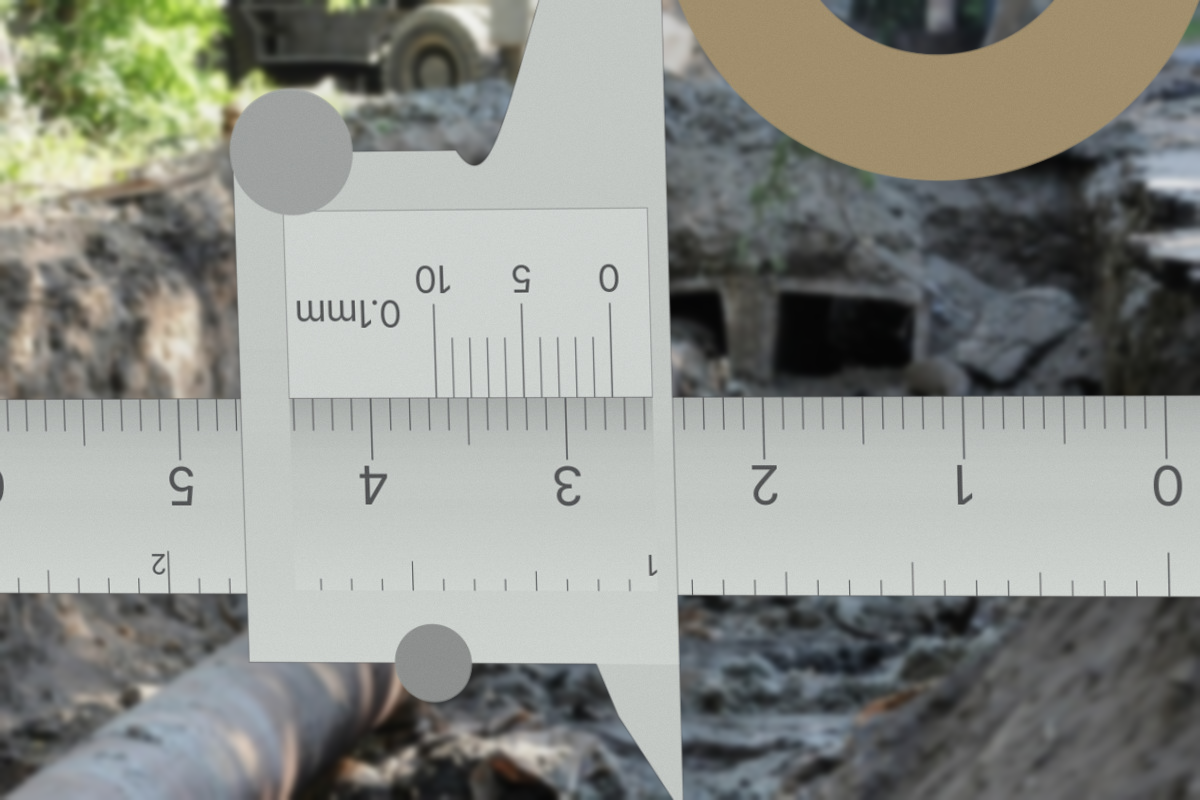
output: value=27.6 unit=mm
